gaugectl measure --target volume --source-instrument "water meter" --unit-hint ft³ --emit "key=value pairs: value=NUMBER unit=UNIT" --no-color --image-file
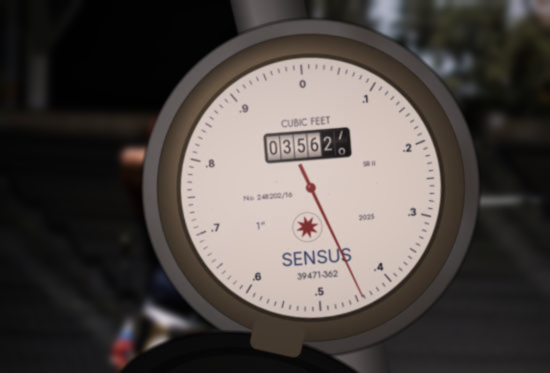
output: value=35627.44 unit=ft³
